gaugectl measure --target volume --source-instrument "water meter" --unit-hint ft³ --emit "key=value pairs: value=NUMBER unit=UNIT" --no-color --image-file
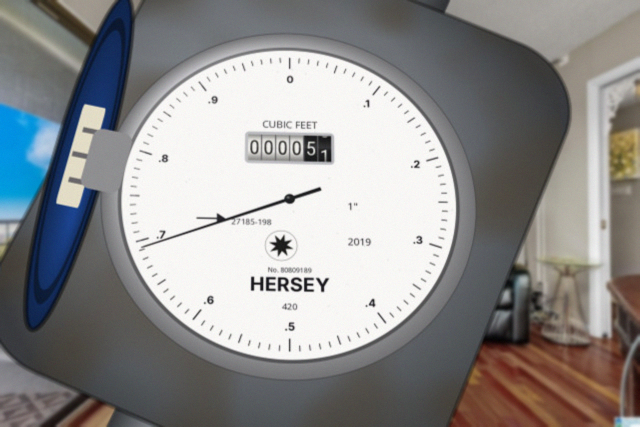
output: value=50.69 unit=ft³
